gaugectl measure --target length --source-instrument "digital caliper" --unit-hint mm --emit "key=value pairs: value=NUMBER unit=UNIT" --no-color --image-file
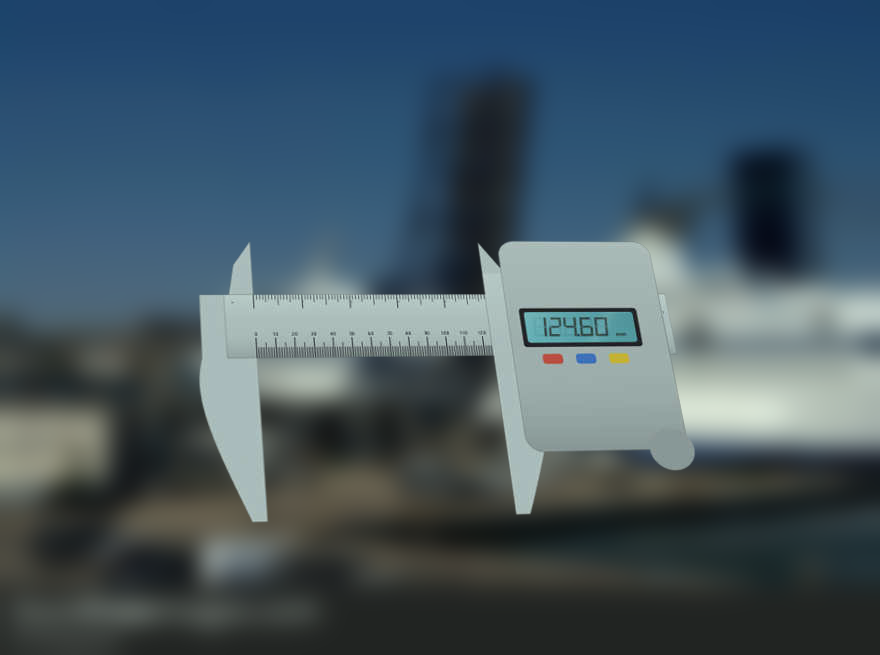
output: value=124.60 unit=mm
